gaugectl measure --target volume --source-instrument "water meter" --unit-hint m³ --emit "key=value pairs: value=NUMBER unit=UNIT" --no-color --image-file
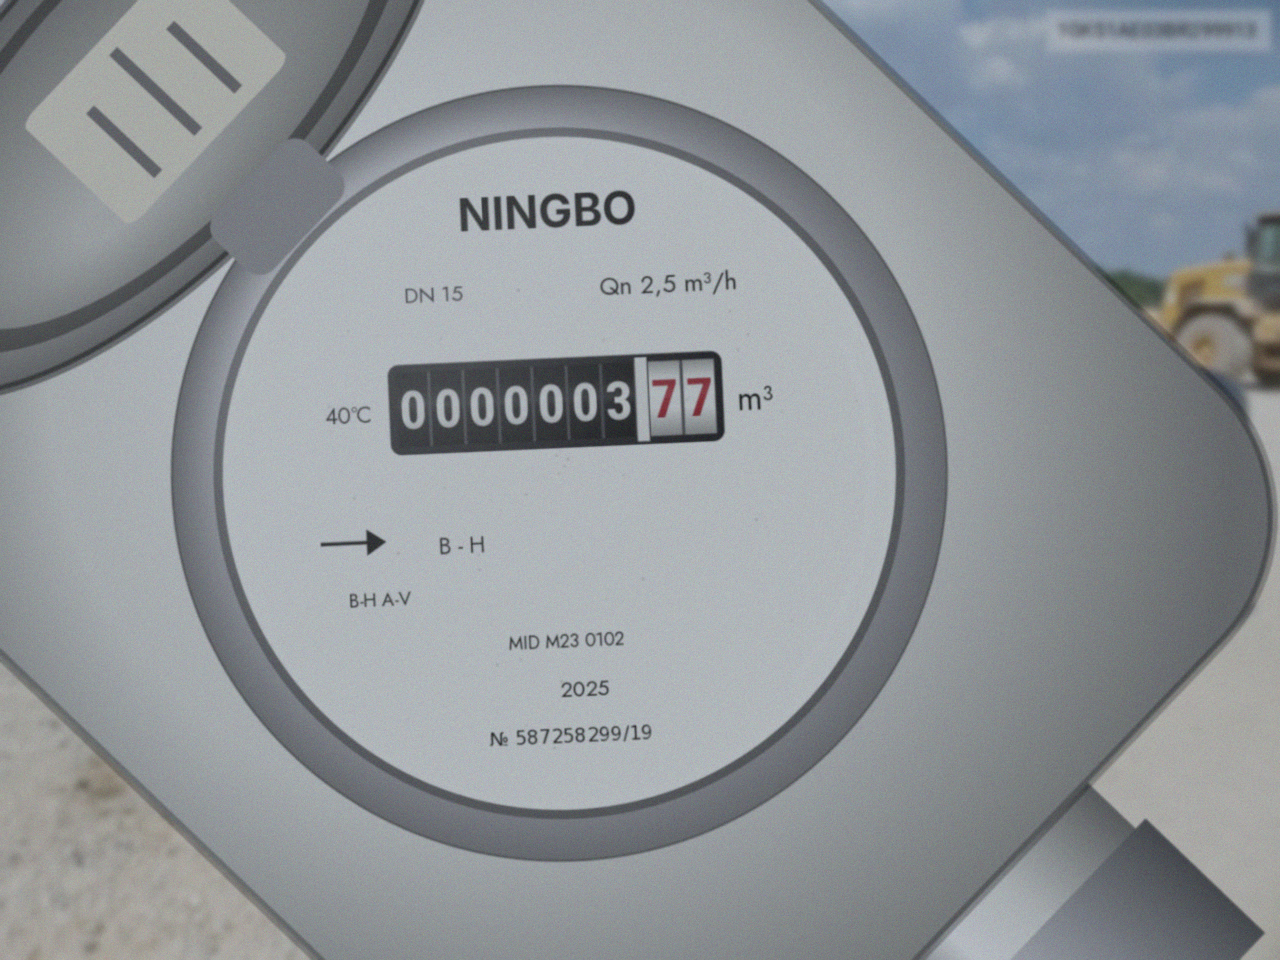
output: value=3.77 unit=m³
